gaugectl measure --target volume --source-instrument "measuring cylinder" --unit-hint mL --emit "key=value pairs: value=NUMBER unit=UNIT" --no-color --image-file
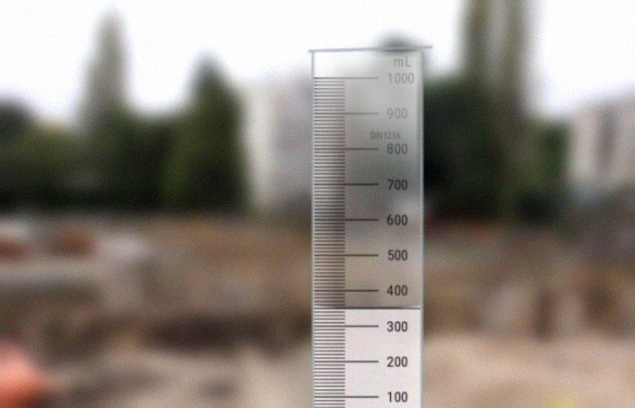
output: value=350 unit=mL
